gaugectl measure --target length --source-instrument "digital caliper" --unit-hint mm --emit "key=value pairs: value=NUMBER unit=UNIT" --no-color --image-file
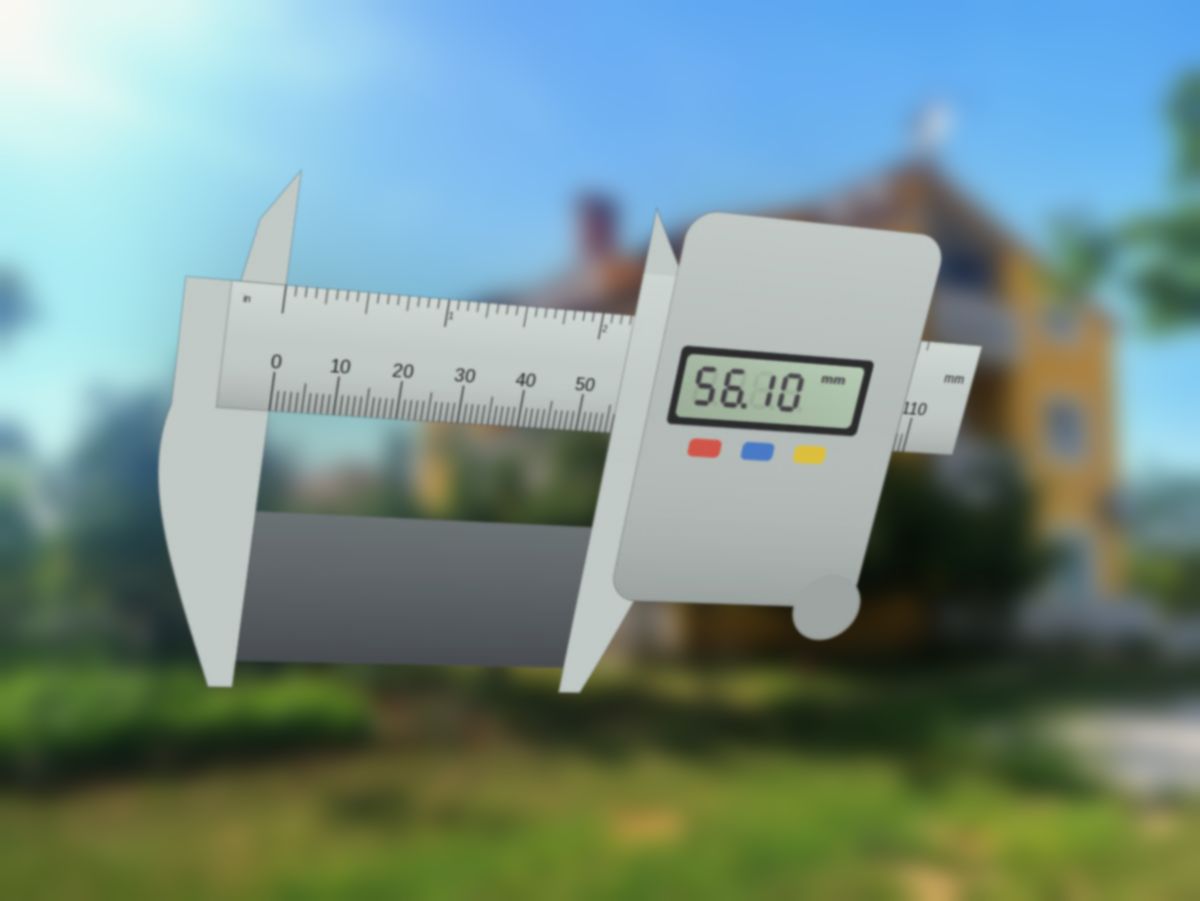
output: value=56.10 unit=mm
